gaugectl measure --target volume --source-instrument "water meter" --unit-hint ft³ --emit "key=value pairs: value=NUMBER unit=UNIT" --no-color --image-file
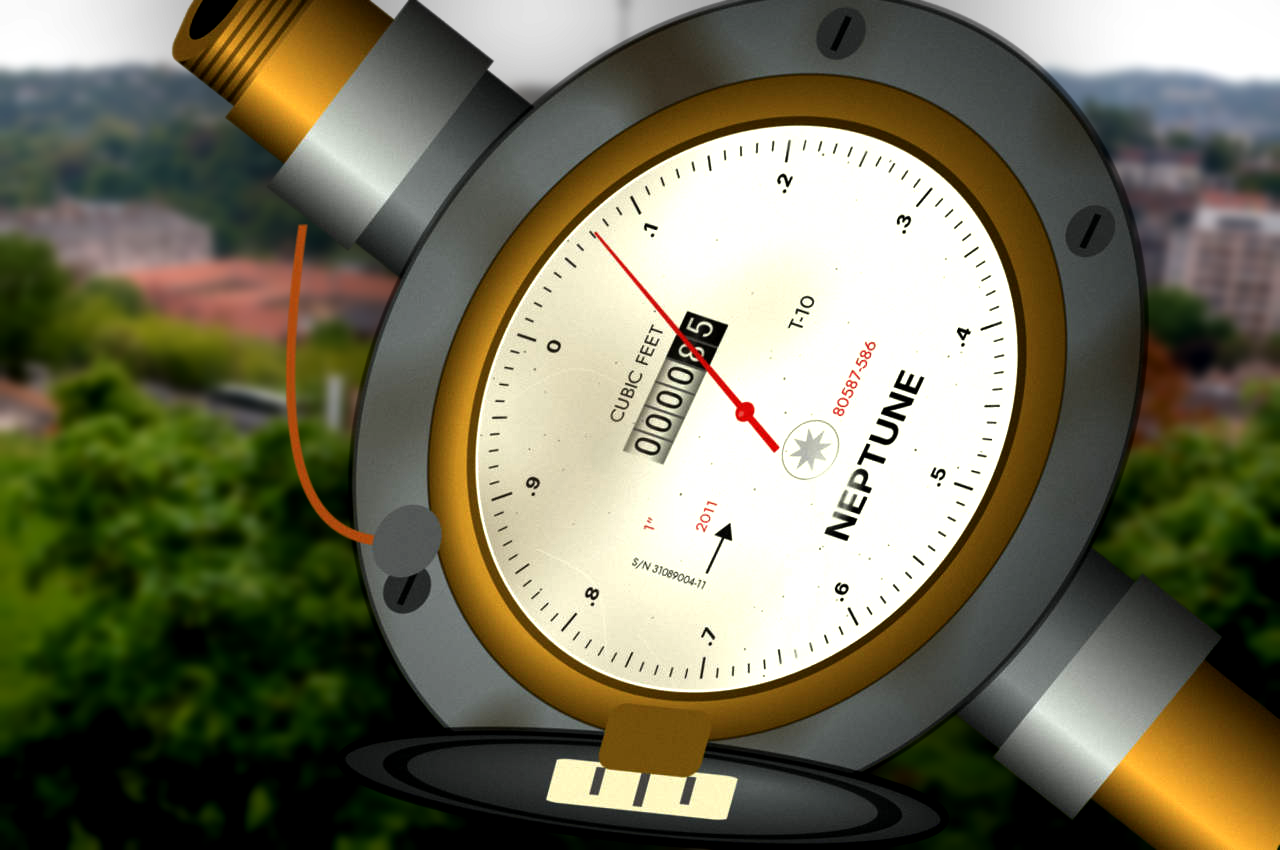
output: value=85.07 unit=ft³
